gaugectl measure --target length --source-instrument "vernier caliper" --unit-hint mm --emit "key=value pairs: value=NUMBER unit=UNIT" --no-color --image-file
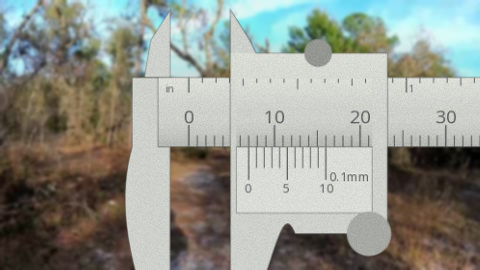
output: value=7.0 unit=mm
